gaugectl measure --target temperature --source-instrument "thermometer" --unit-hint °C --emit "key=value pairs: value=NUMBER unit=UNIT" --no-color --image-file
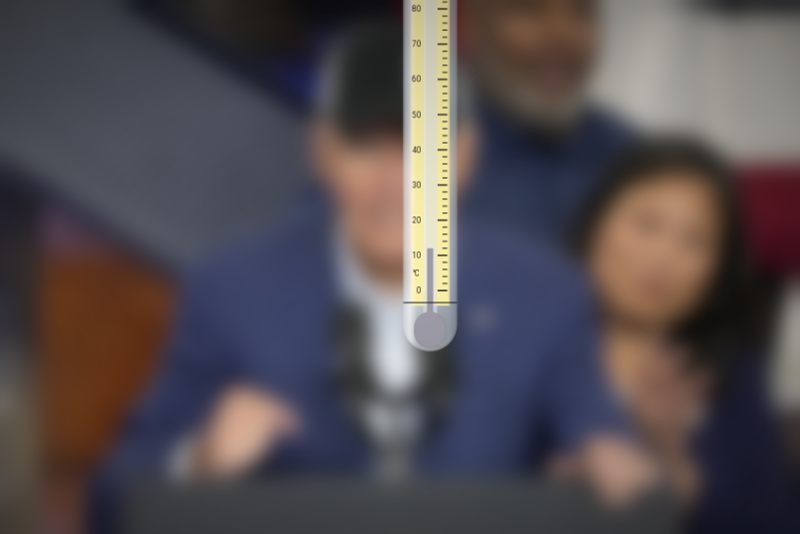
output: value=12 unit=°C
